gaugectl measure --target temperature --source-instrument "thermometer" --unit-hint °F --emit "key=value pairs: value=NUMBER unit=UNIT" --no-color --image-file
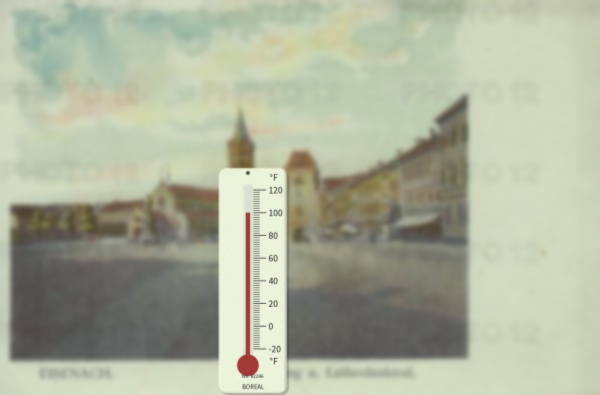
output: value=100 unit=°F
